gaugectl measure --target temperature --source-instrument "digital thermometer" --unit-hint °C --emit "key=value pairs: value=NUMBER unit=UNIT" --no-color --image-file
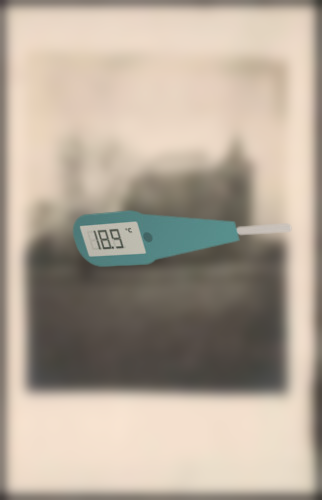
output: value=18.9 unit=°C
